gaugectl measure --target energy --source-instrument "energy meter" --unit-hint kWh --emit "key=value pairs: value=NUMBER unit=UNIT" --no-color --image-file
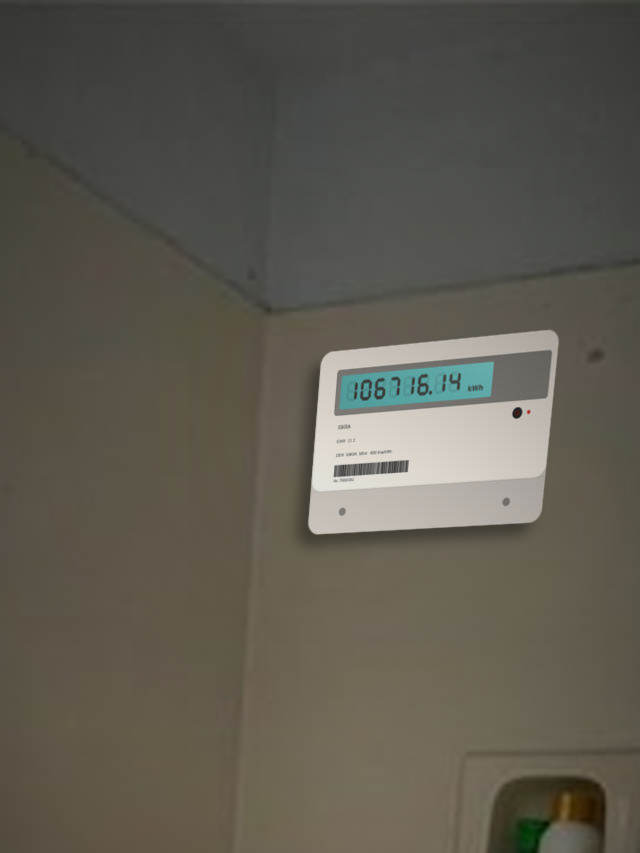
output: value=106716.14 unit=kWh
